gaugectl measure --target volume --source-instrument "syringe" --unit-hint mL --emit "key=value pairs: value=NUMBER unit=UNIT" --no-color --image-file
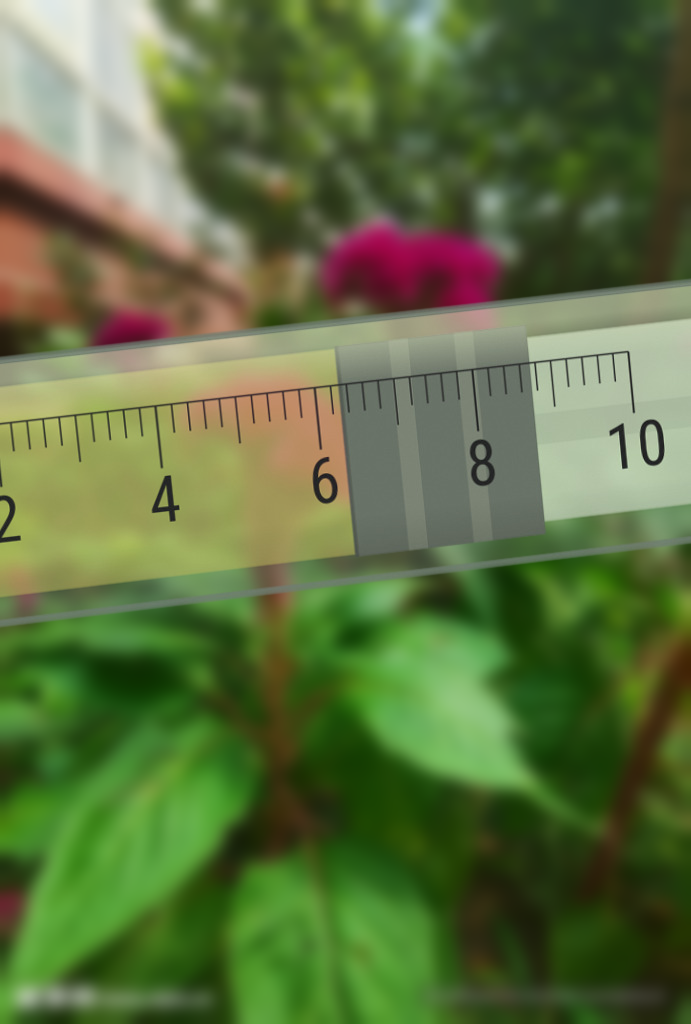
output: value=6.3 unit=mL
